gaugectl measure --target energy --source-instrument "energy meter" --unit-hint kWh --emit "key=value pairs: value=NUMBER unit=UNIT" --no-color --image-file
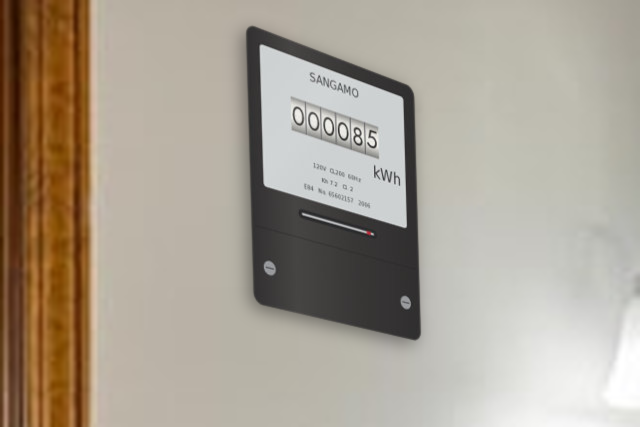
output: value=85 unit=kWh
